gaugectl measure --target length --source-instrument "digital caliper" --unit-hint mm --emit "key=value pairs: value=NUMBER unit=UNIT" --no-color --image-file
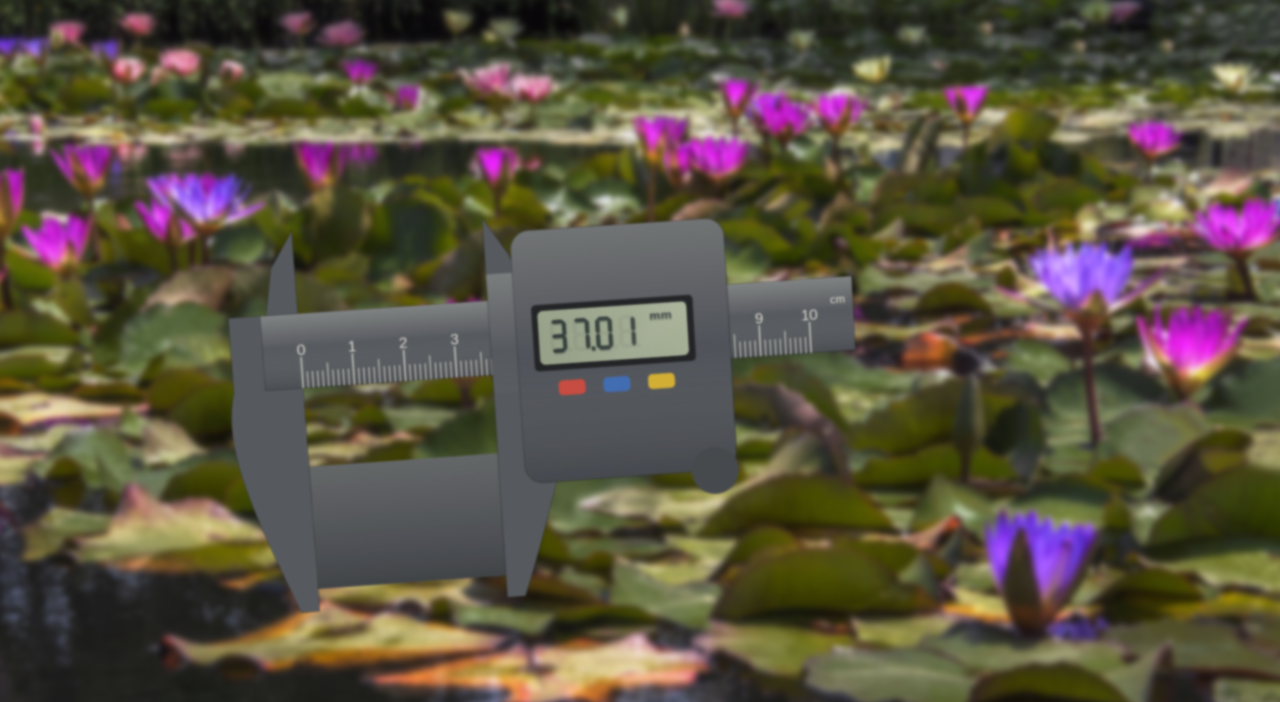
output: value=37.01 unit=mm
